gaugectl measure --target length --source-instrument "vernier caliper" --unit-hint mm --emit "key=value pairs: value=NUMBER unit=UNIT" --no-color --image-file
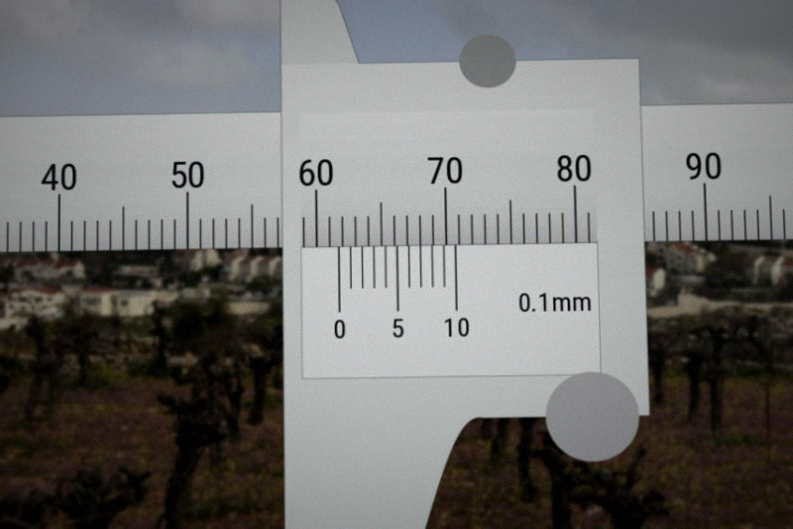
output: value=61.7 unit=mm
